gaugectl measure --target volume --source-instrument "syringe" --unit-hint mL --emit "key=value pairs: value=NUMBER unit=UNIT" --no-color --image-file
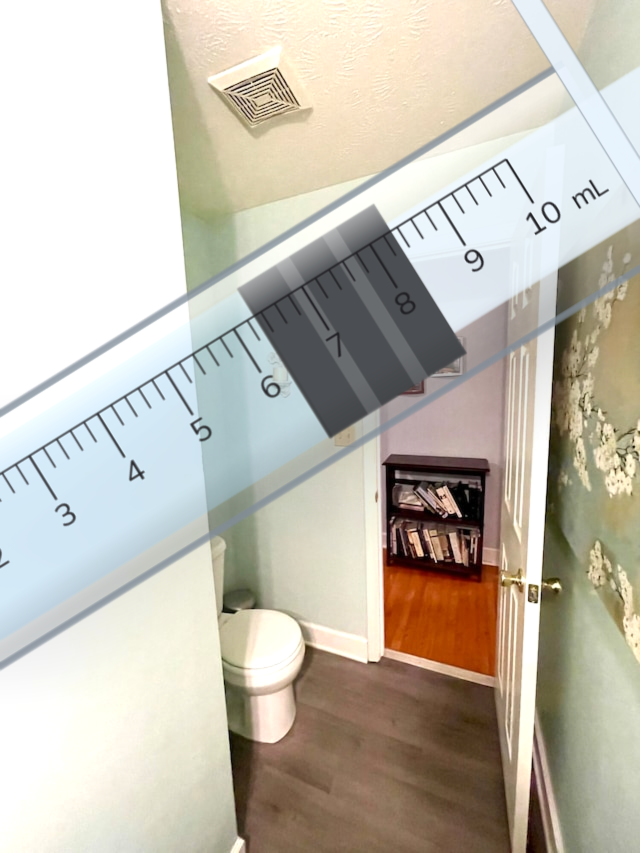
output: value=6.3 unit=mL
